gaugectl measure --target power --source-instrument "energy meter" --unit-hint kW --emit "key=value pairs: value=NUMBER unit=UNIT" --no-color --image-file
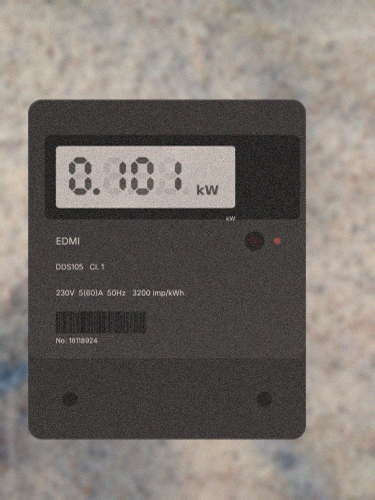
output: value=0.101 unit=kW
